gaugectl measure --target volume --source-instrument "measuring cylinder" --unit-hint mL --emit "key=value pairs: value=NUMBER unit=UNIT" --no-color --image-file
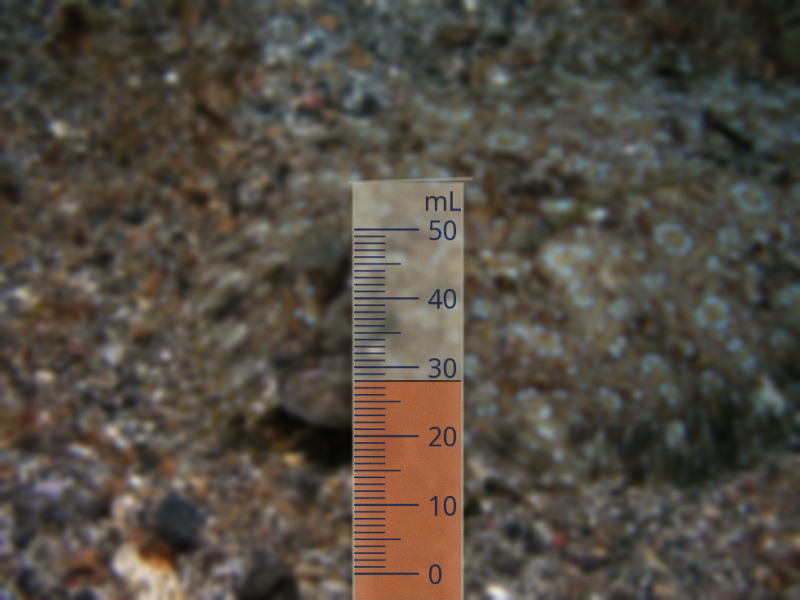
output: value=28 unit=mL
